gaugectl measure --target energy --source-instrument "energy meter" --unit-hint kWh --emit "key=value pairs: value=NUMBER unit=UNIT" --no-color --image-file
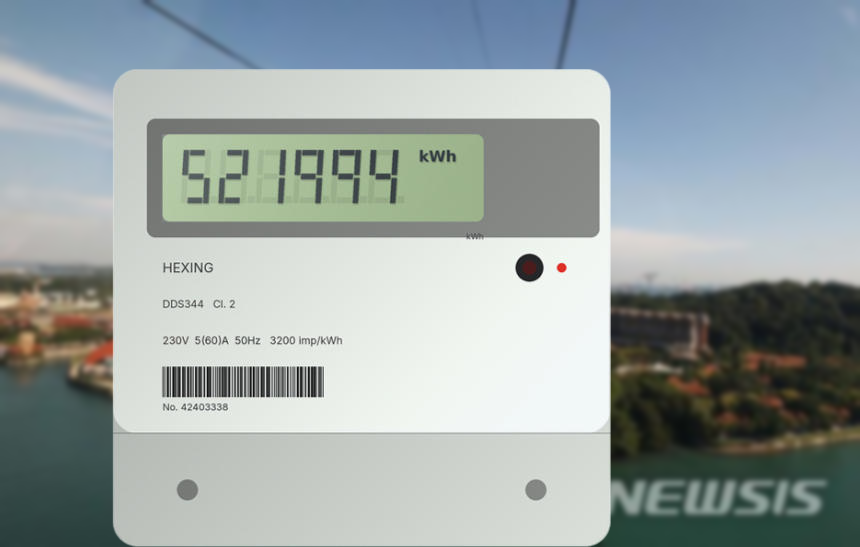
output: value=521994 unit=kWh
